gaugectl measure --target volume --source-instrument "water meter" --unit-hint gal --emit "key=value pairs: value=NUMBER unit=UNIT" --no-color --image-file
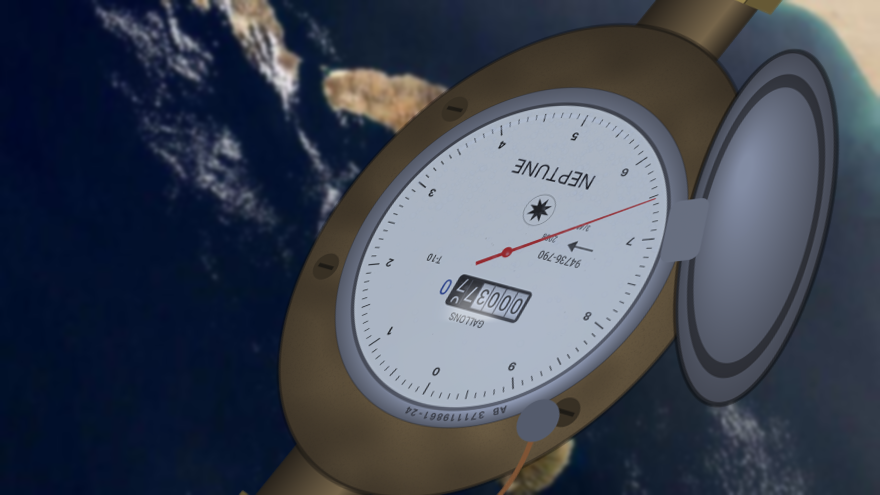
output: value=3766.5 unit=gal
